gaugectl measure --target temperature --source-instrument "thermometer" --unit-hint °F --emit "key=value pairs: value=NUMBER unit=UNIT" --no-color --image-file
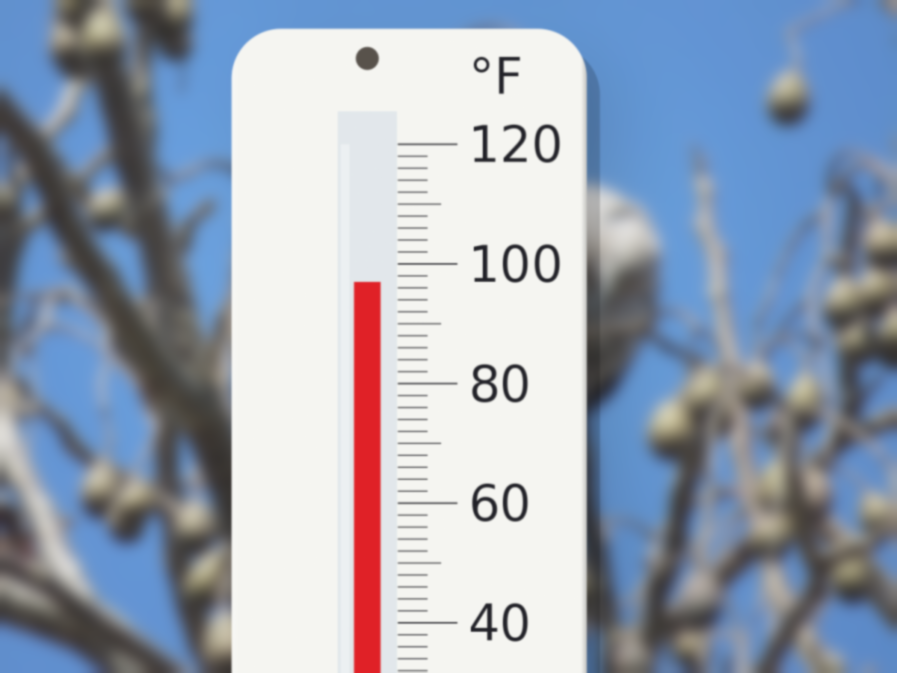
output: value=97 unit=°F
